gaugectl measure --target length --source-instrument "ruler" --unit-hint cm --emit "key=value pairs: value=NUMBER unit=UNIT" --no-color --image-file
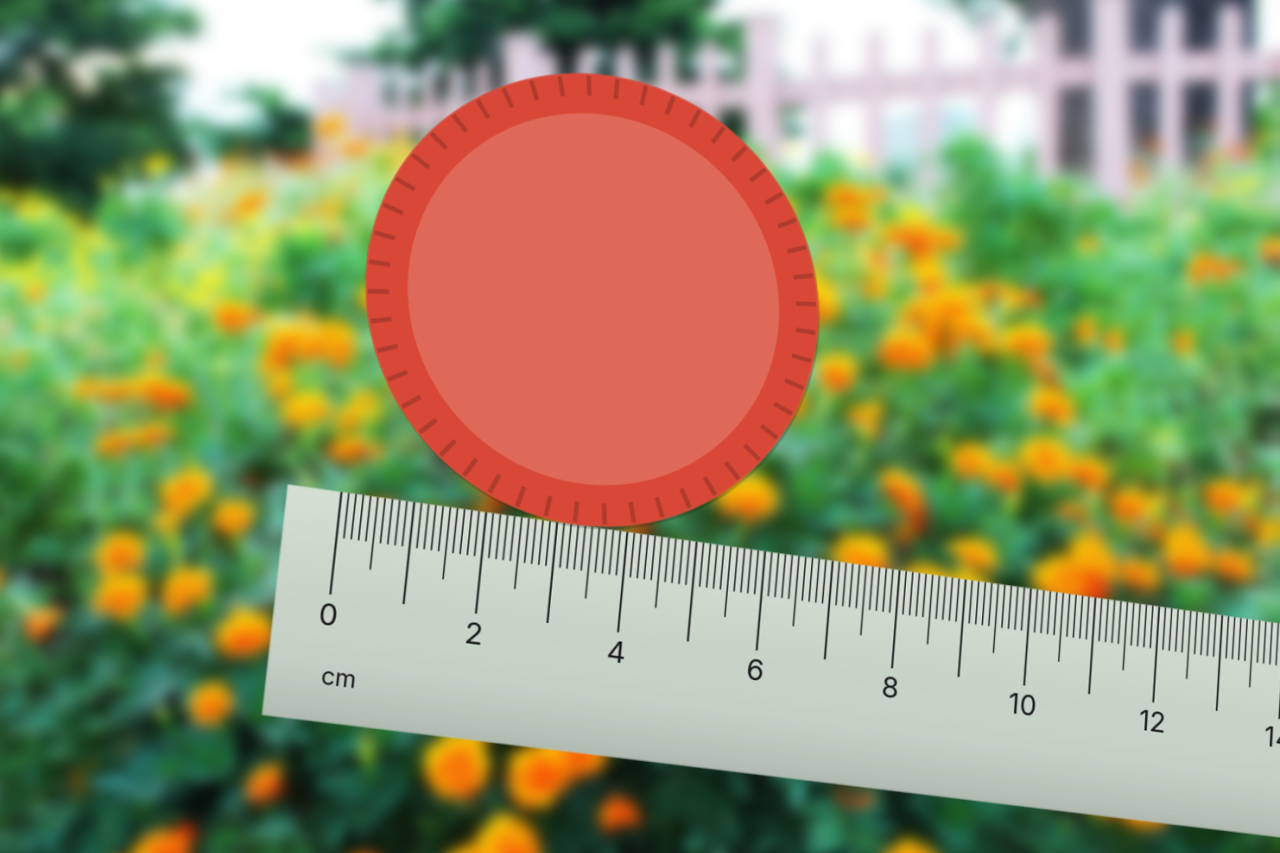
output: value=6.5 unit=cm
